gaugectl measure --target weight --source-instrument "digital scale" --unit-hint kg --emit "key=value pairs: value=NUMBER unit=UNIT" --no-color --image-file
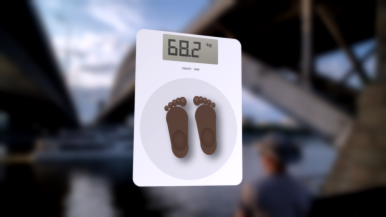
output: value=68.2 unit=kg
